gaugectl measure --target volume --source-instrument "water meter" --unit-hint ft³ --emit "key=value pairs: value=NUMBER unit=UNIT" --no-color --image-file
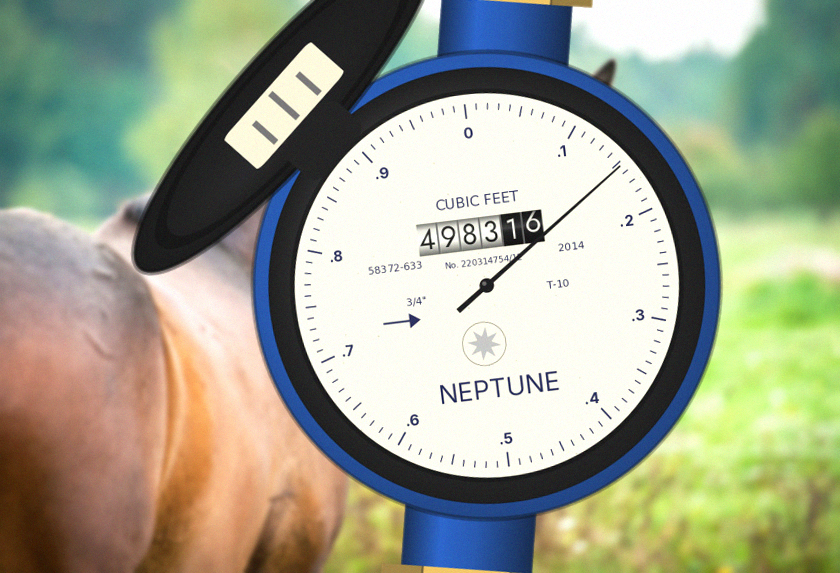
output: value=498316.15 unit=ft³
